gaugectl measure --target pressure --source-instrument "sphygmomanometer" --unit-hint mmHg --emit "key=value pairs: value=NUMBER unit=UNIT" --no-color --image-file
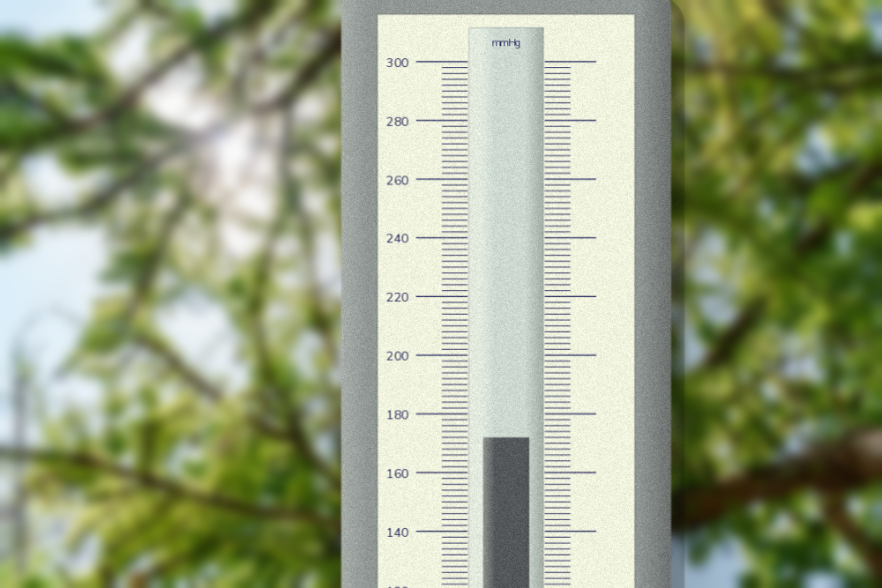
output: value=172 unit=mmHg
